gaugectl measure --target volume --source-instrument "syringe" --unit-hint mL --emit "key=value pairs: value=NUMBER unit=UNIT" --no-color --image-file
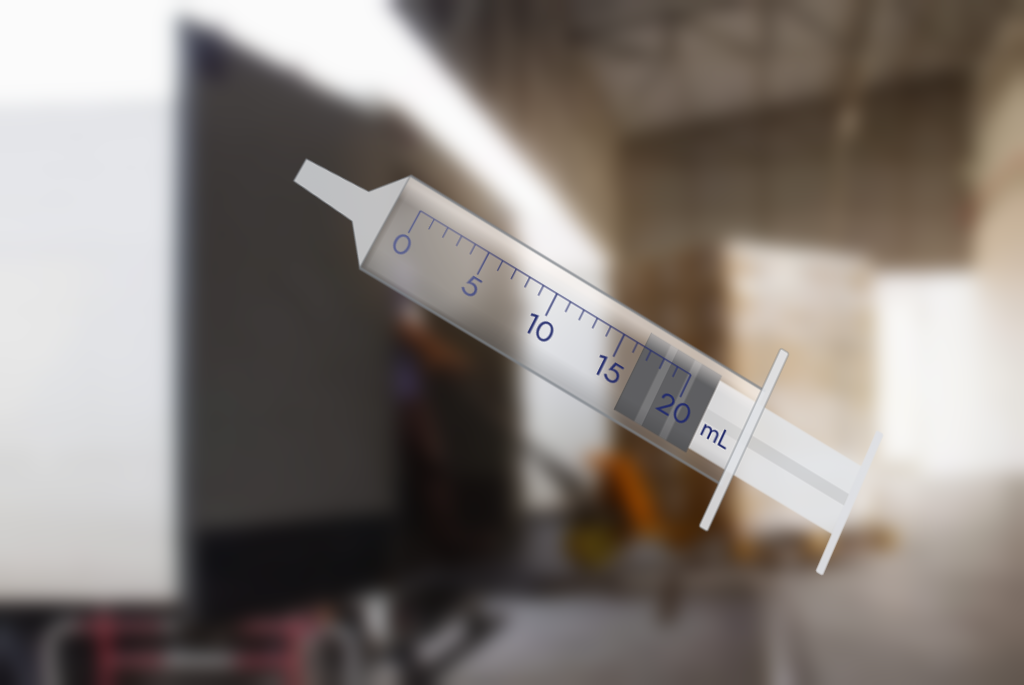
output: value=16.5 unit=mL
